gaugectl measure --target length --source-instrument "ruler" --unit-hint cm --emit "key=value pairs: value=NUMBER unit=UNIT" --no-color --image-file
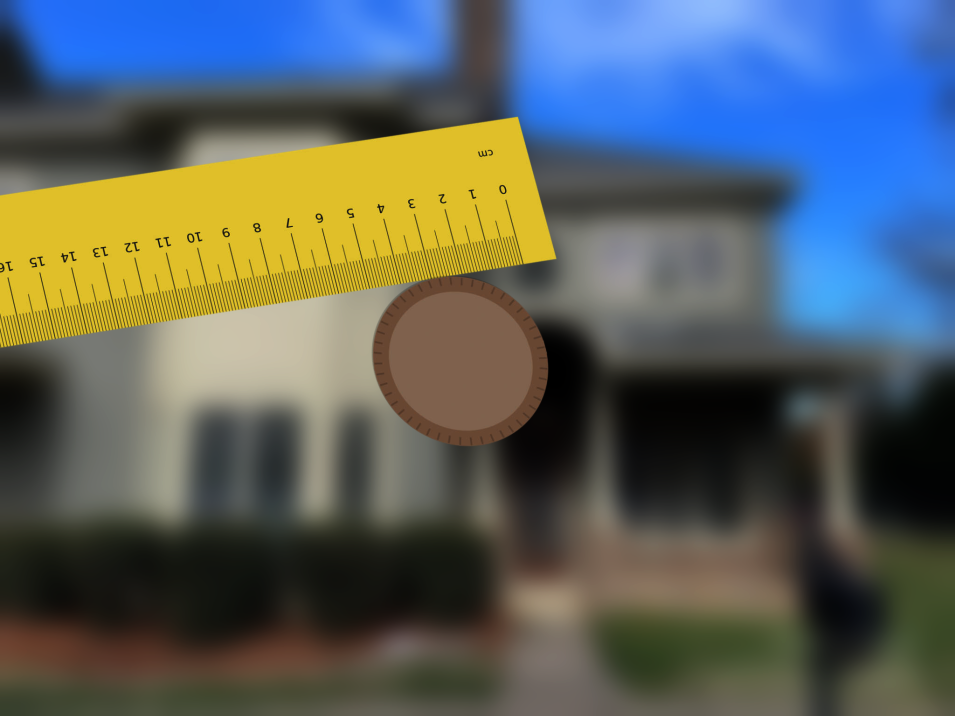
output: value=5.5 unit=cm
